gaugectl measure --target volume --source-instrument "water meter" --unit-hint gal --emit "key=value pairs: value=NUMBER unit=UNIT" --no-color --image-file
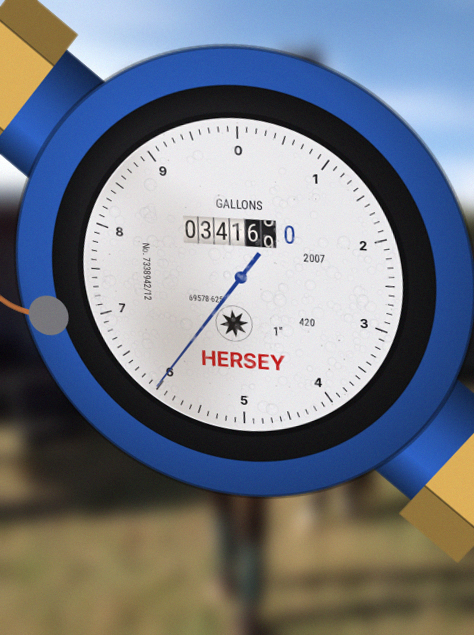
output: value=341686.0 unit=gal
